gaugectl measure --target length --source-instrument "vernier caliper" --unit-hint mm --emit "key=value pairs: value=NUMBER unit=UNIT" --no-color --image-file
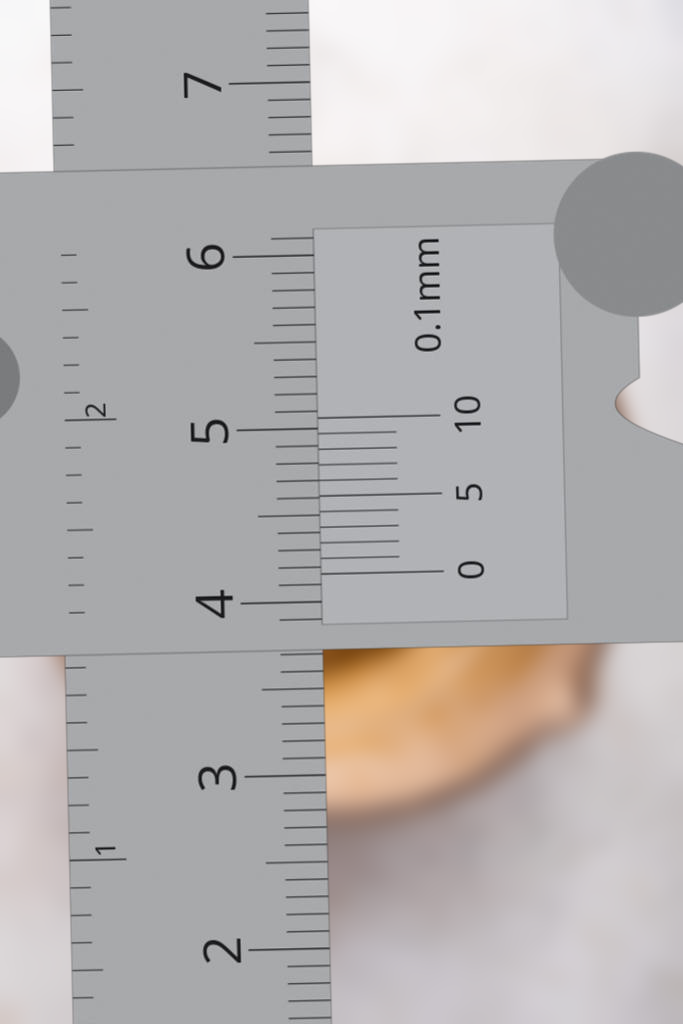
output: value=41.6 unit=mm
